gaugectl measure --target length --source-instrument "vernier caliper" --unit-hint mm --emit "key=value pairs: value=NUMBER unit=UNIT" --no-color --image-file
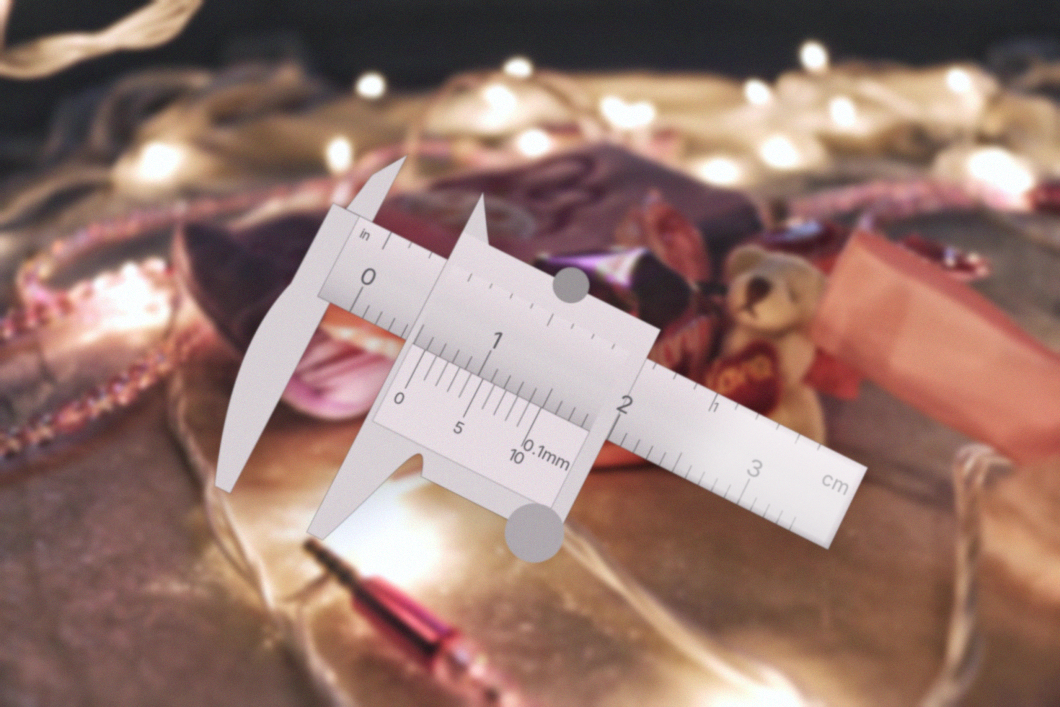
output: value=5.9 unit=mm
